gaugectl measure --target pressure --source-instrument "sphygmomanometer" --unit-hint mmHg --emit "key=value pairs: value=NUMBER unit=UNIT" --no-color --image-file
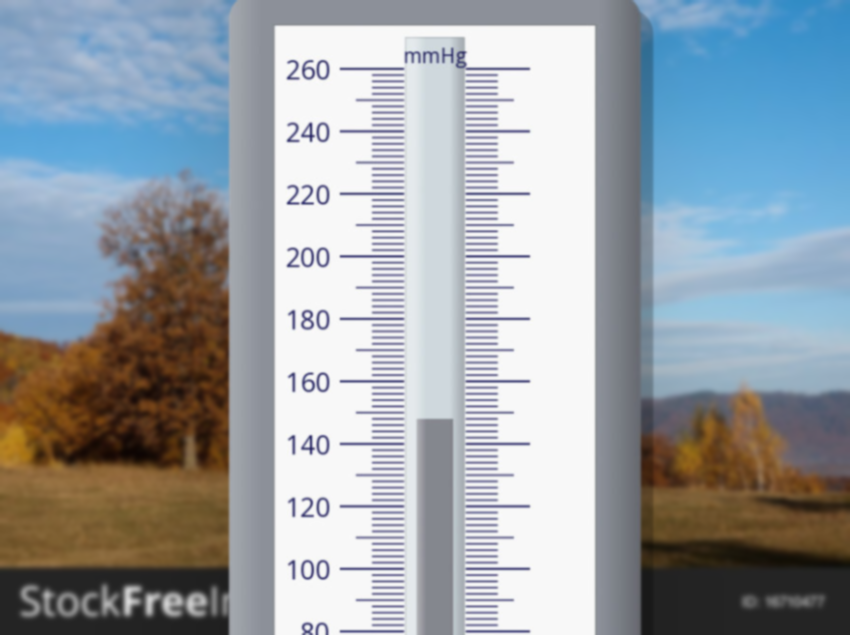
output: value=148 unit=mmHg
